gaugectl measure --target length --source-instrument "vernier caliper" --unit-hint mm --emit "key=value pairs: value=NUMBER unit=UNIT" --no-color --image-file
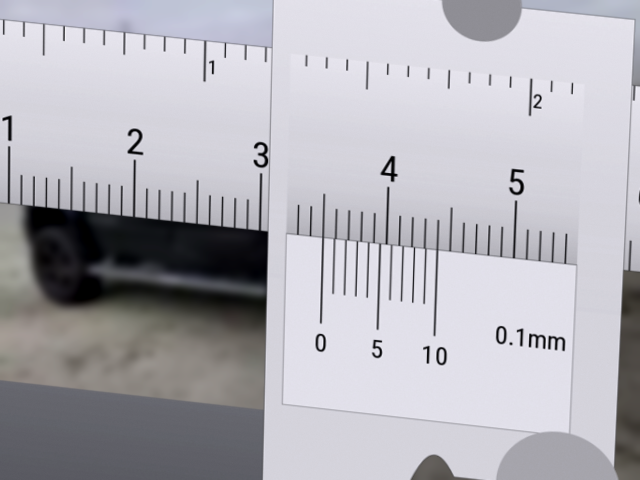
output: value=35.0 unit=mm
